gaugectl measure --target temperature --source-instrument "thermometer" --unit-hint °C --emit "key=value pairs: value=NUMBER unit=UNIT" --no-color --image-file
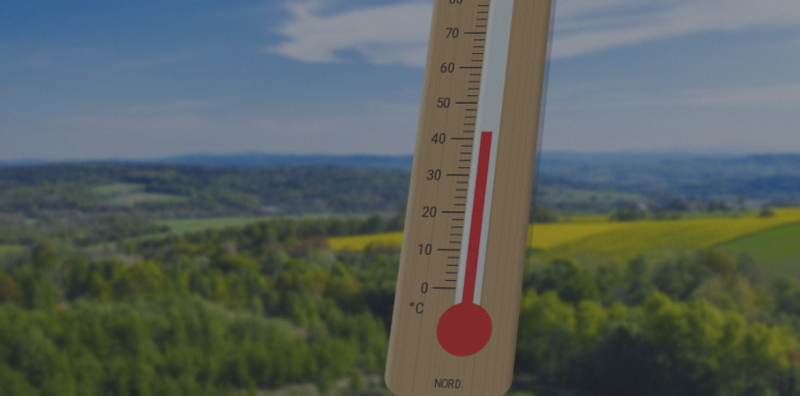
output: value=42 unit=°C
